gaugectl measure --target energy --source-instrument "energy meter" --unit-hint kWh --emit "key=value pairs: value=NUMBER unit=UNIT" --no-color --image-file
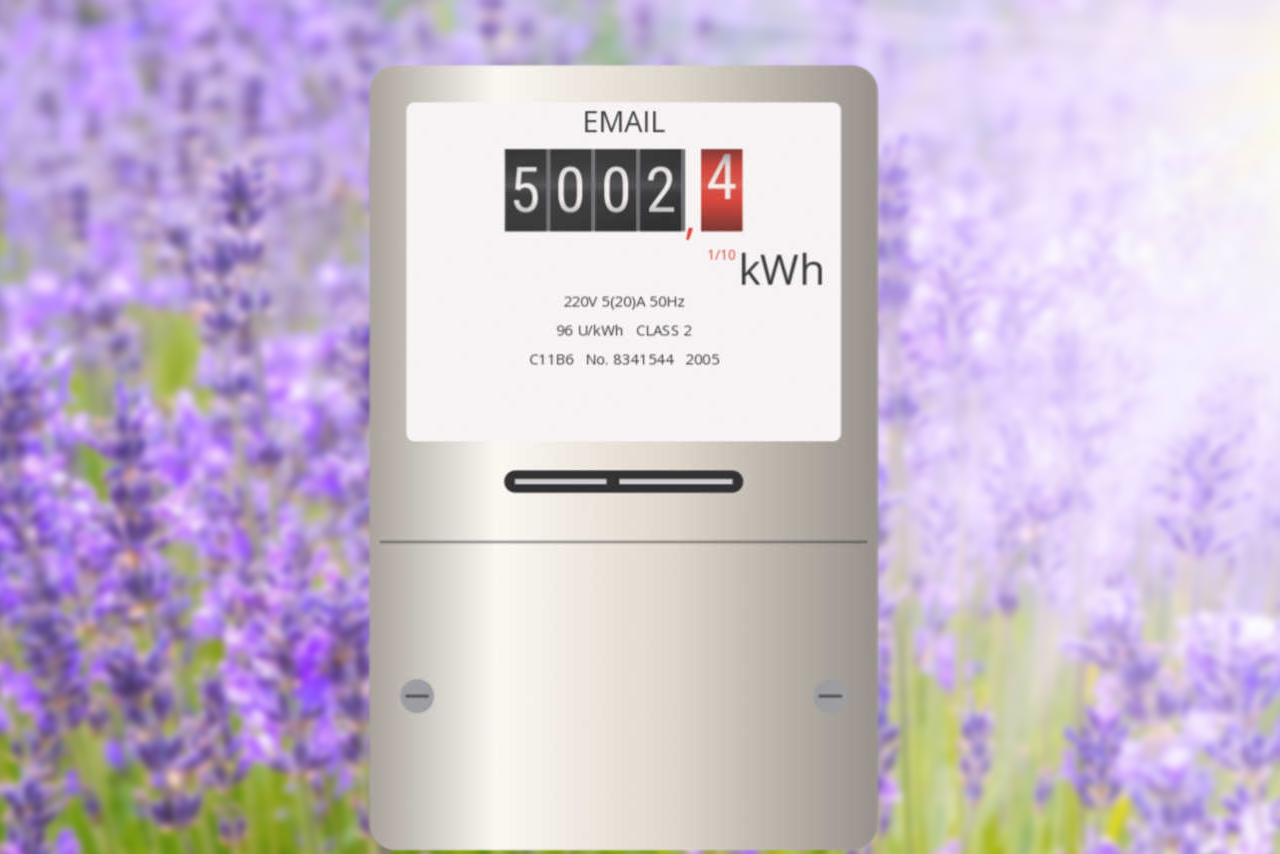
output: value=5002.4 unit=kWh
